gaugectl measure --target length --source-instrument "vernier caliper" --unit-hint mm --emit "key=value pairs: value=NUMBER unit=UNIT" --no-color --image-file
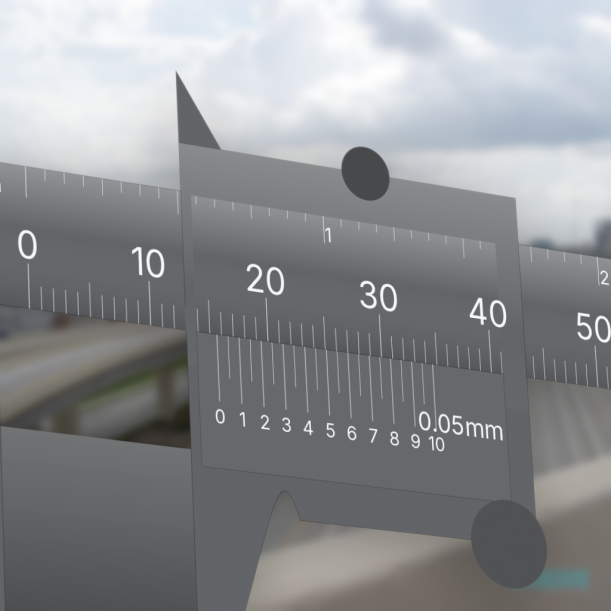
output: value=15.6 unit=mm
